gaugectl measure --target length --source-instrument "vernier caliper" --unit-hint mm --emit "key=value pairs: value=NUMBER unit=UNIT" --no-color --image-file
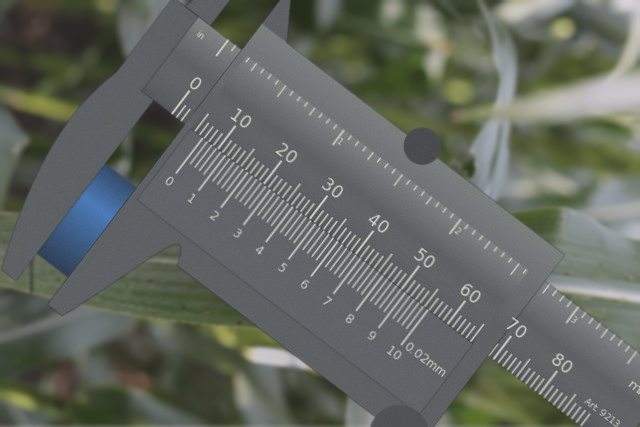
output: value=6.8 unit=mm
